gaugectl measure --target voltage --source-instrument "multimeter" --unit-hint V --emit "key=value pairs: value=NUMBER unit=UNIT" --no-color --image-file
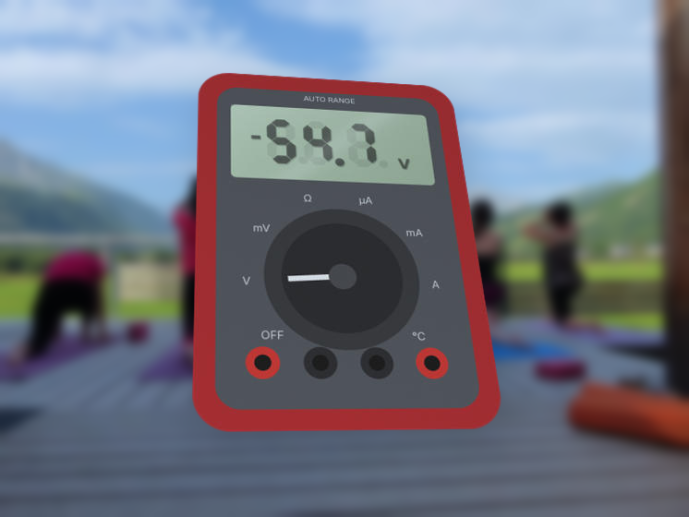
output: value=-54.7 unit=V
